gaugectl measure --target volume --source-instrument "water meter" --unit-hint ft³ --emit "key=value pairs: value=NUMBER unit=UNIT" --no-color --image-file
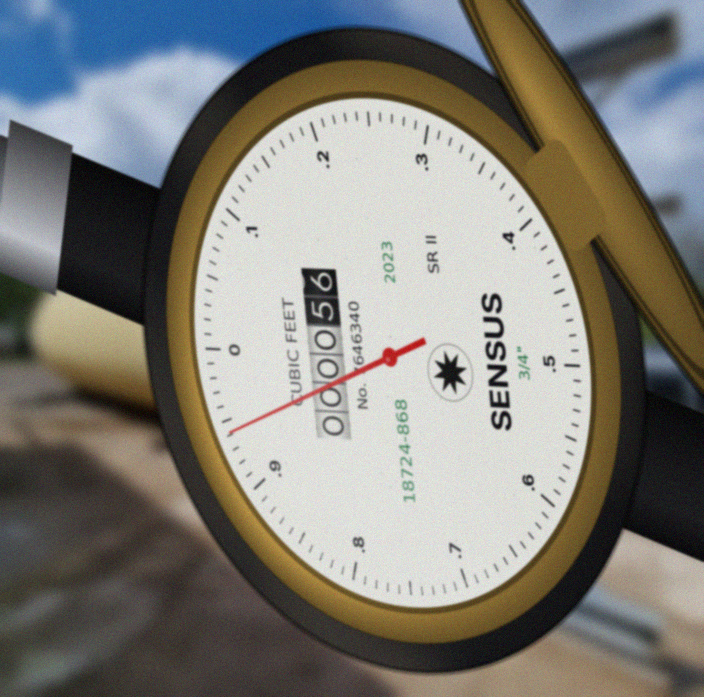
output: value=55.94 unit=ft³
